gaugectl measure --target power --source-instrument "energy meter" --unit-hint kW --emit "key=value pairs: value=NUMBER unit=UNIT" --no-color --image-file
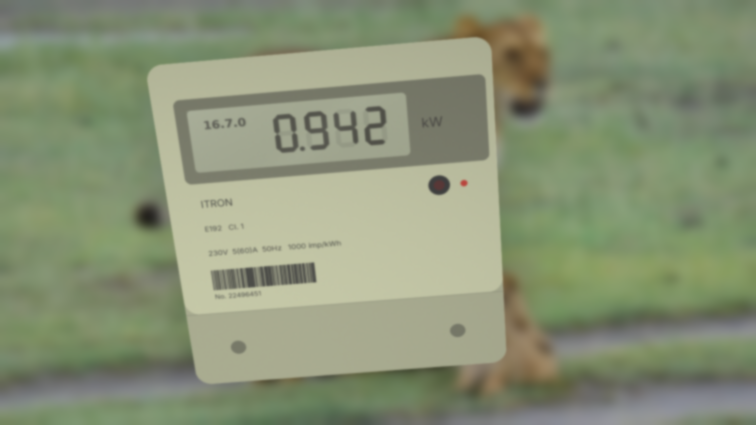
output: value=0.942 unit=kW
